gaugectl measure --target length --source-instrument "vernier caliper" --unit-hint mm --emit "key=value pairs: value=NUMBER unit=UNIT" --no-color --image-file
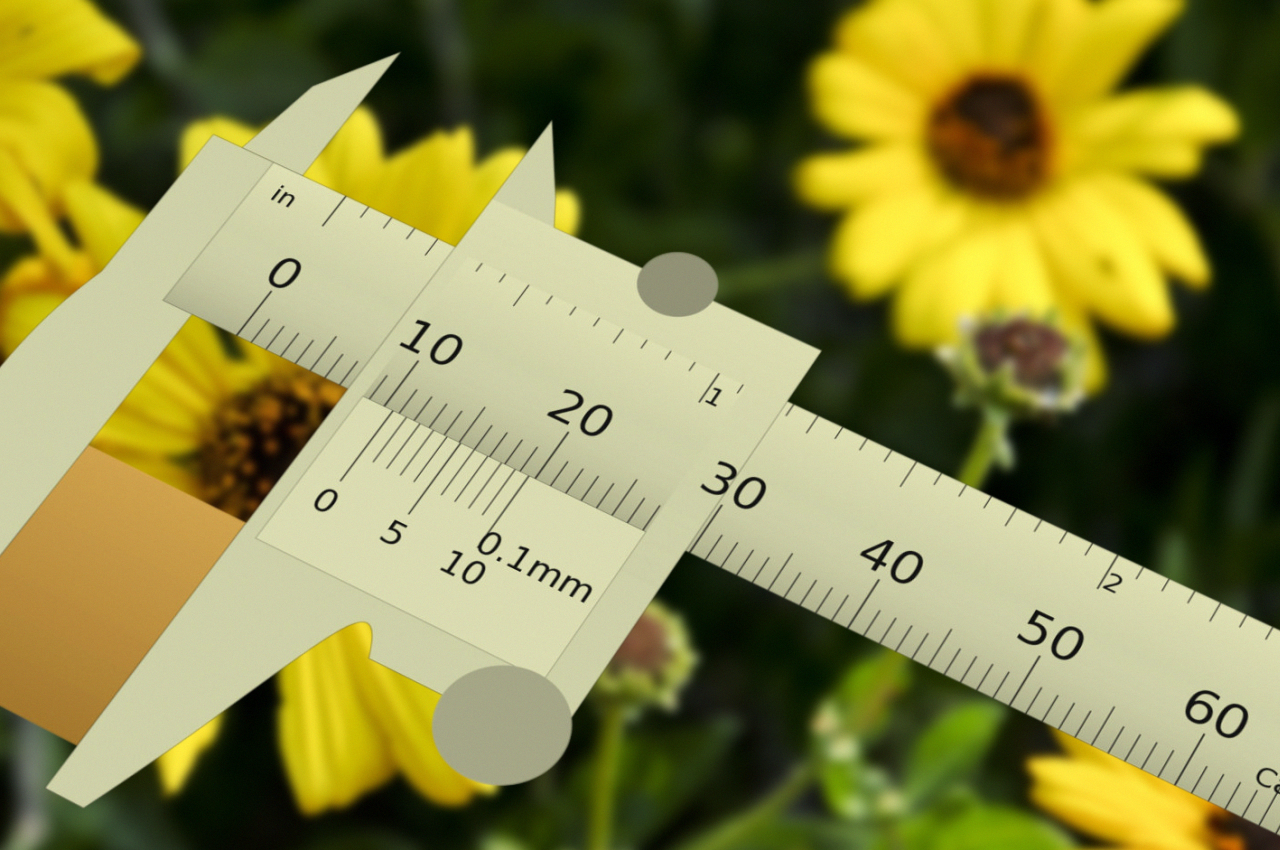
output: value=10.6 unit=mm
